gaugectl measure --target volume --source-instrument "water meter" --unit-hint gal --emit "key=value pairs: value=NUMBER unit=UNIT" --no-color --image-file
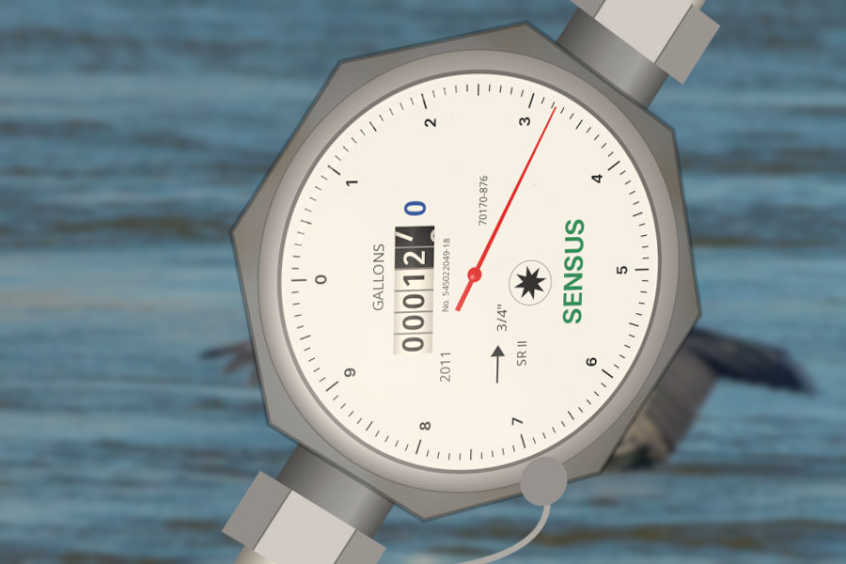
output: value=1273.2 unit=gal
